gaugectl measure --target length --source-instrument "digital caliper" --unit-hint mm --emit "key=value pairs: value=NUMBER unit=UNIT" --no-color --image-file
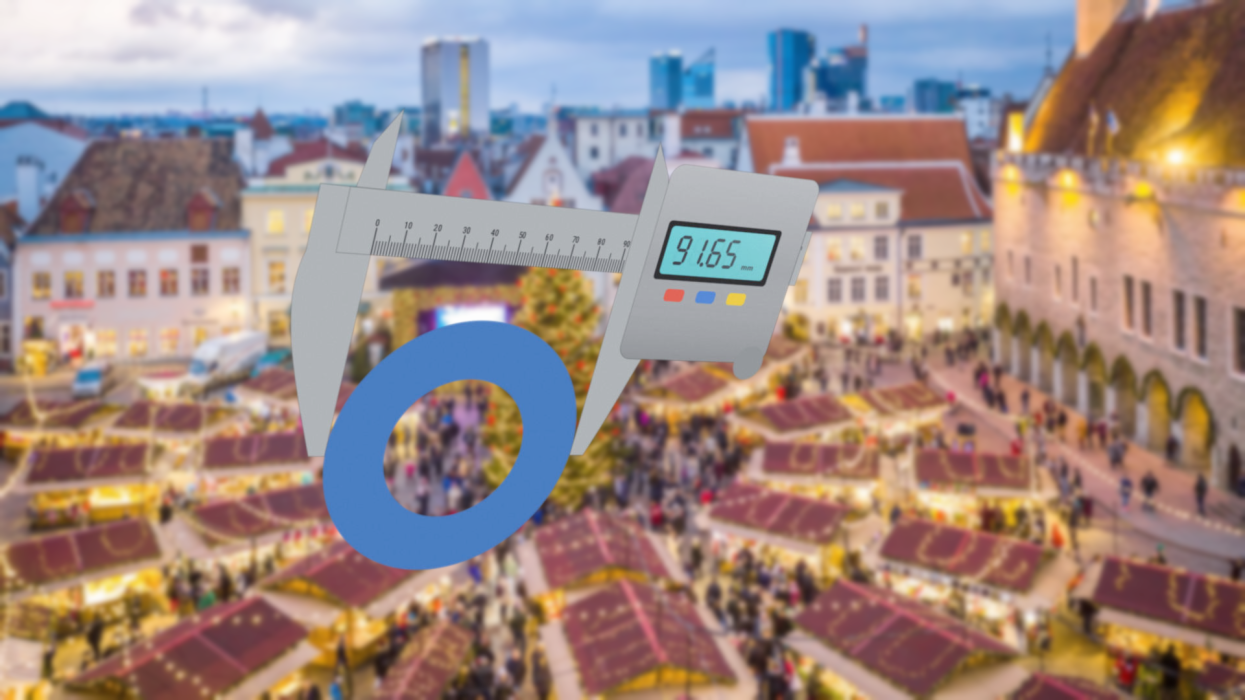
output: value=91.65 unit=mm
